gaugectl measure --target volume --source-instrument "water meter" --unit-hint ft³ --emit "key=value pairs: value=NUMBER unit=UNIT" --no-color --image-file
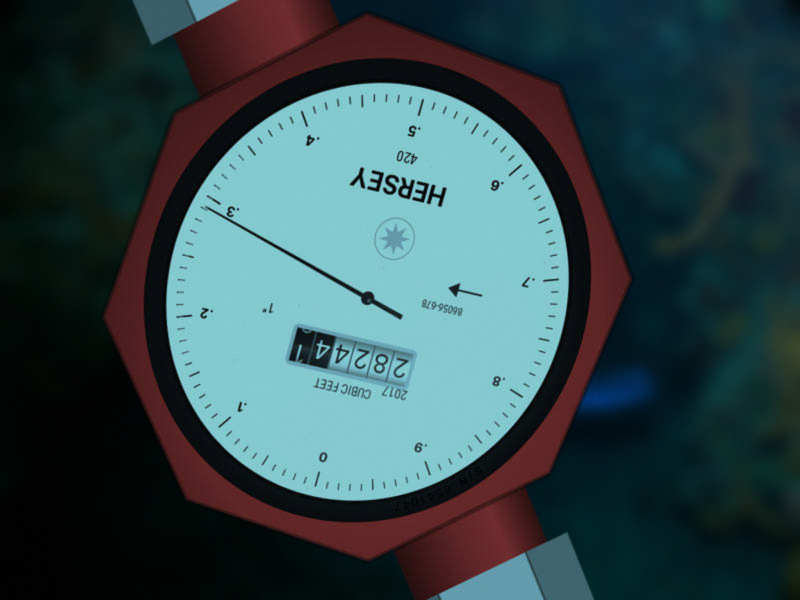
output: value=282441.29 unit=ft³
